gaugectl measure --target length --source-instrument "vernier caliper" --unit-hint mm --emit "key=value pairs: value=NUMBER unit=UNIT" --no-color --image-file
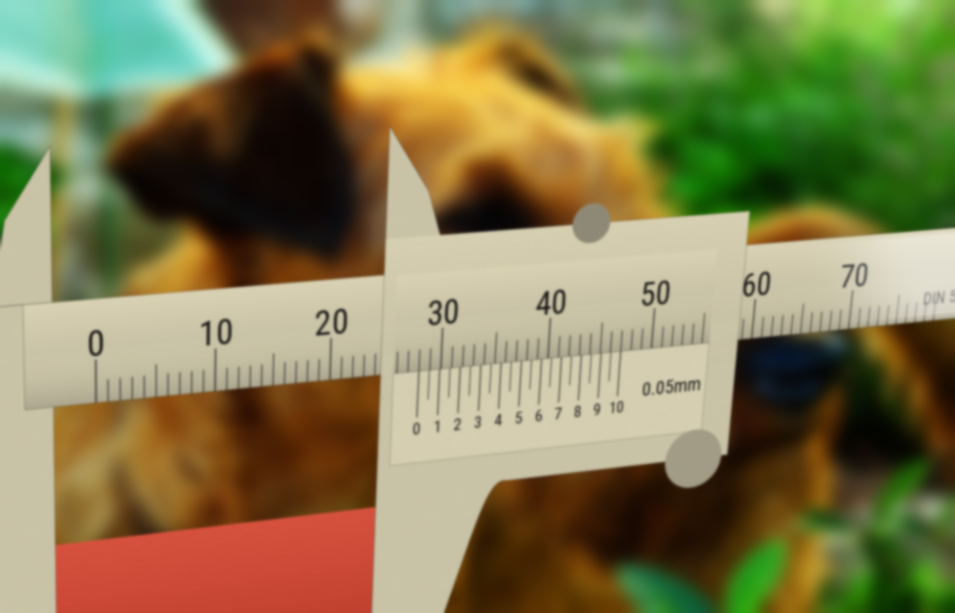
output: value=28.0 unit=mm
